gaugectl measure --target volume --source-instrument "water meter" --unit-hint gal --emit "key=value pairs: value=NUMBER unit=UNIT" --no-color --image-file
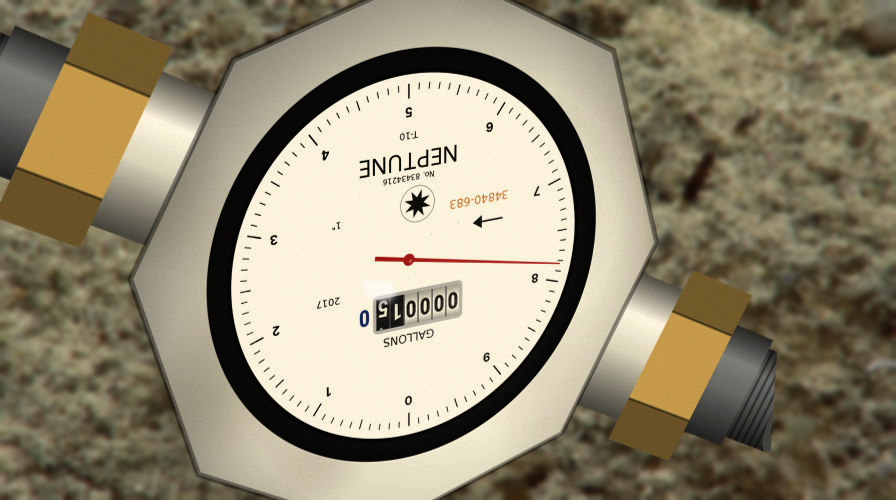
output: value=147.8 unit=gal
